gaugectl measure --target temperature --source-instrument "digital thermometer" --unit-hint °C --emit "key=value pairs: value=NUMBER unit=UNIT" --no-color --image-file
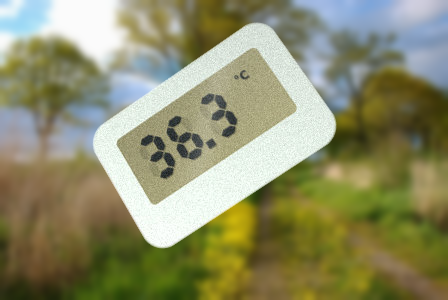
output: value=36.3 unit=°C
